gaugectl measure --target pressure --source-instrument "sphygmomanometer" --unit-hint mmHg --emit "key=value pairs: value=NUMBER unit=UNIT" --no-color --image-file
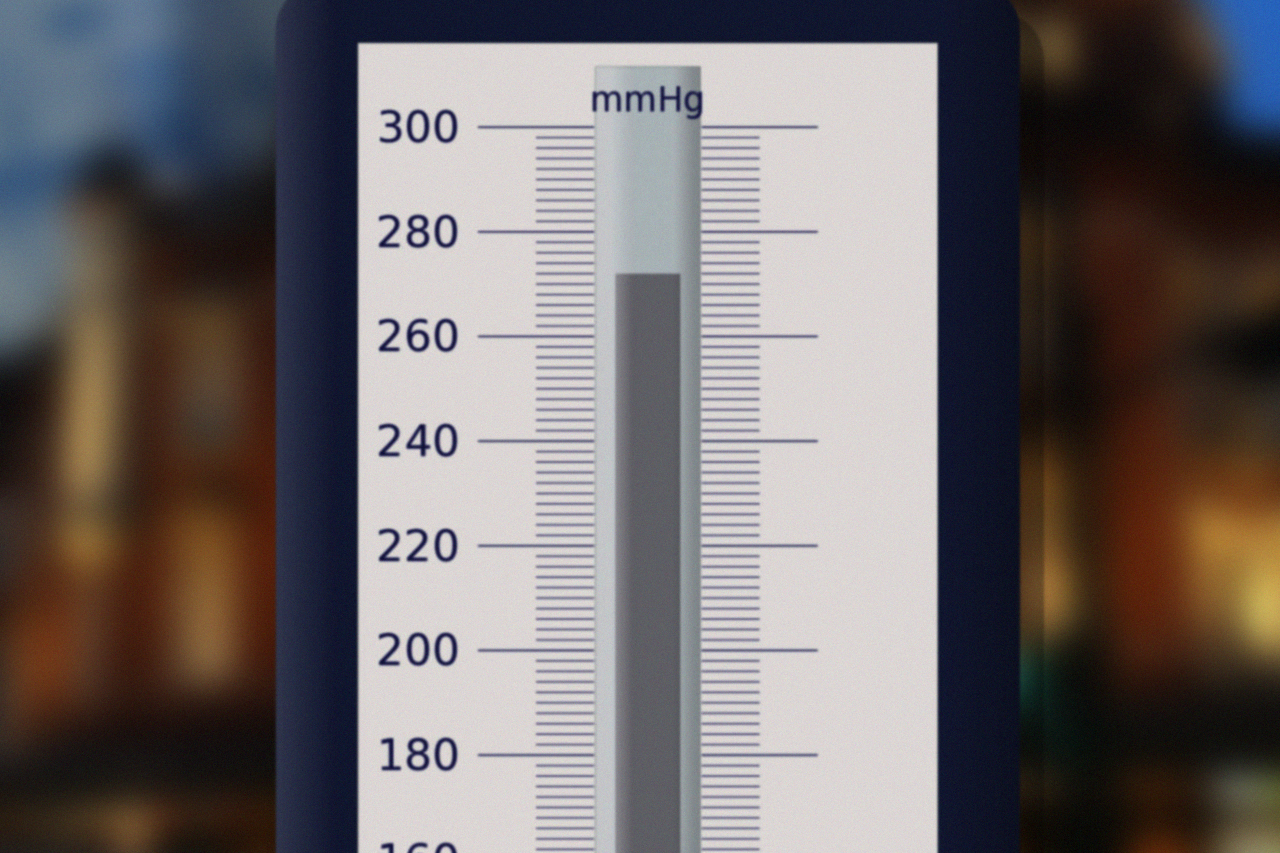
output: value=272 unit=mmHg
